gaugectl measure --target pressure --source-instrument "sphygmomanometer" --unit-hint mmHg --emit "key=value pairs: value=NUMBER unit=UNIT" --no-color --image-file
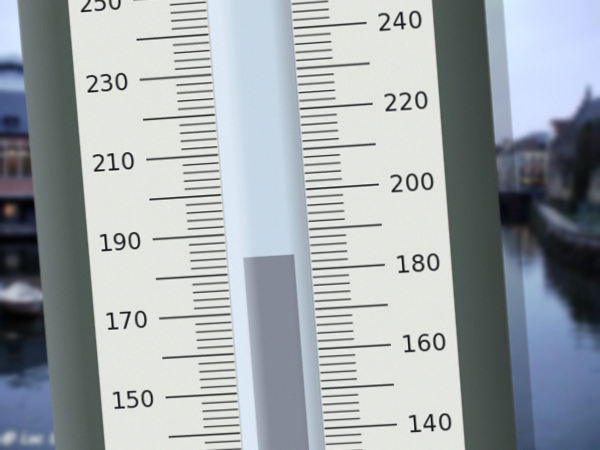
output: value=184 unit=mmHg
